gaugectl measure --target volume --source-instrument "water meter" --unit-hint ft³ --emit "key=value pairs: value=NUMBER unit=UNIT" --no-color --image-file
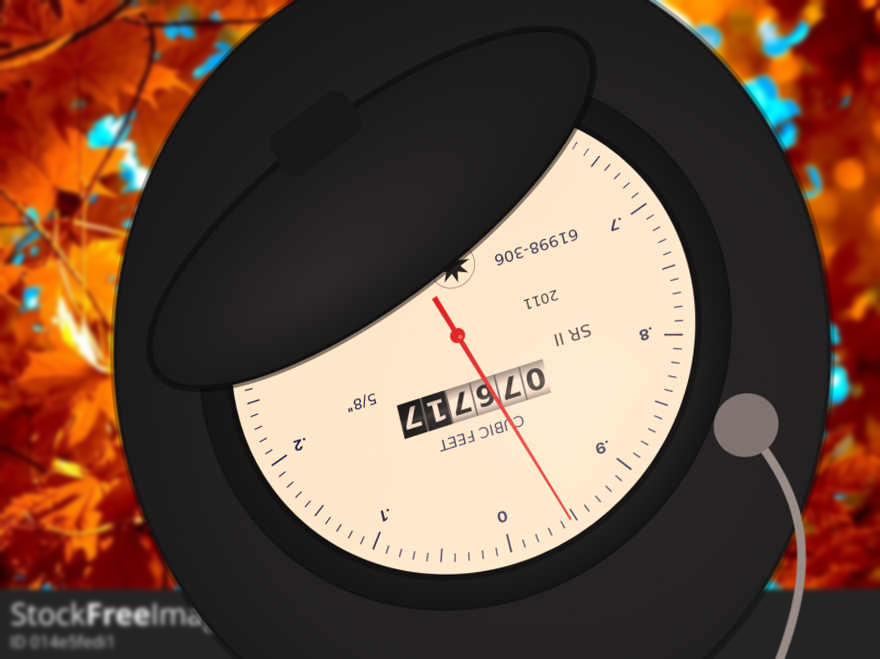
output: value=76716.95 unit=ft³
